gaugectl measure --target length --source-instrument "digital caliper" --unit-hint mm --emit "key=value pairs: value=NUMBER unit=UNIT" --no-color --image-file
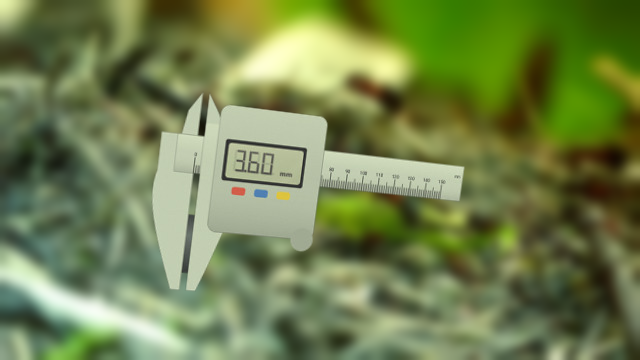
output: value=3.60 unit=mm
